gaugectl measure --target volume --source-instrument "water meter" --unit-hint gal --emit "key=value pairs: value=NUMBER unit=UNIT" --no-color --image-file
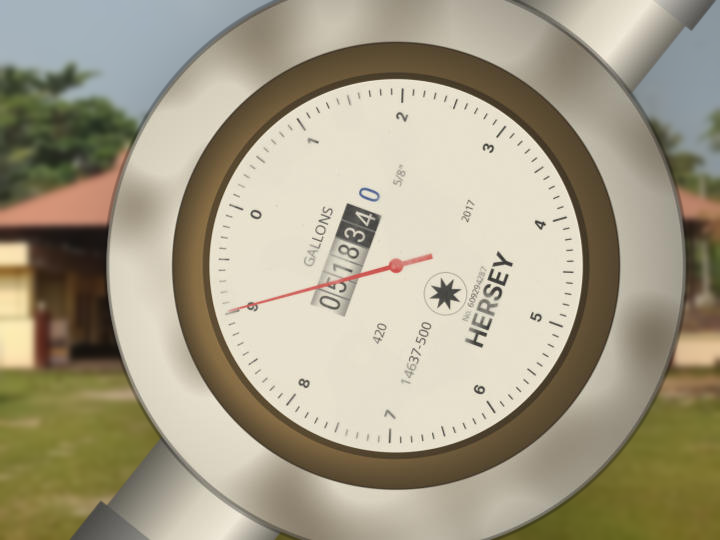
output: value=518339.0 unit=gal
